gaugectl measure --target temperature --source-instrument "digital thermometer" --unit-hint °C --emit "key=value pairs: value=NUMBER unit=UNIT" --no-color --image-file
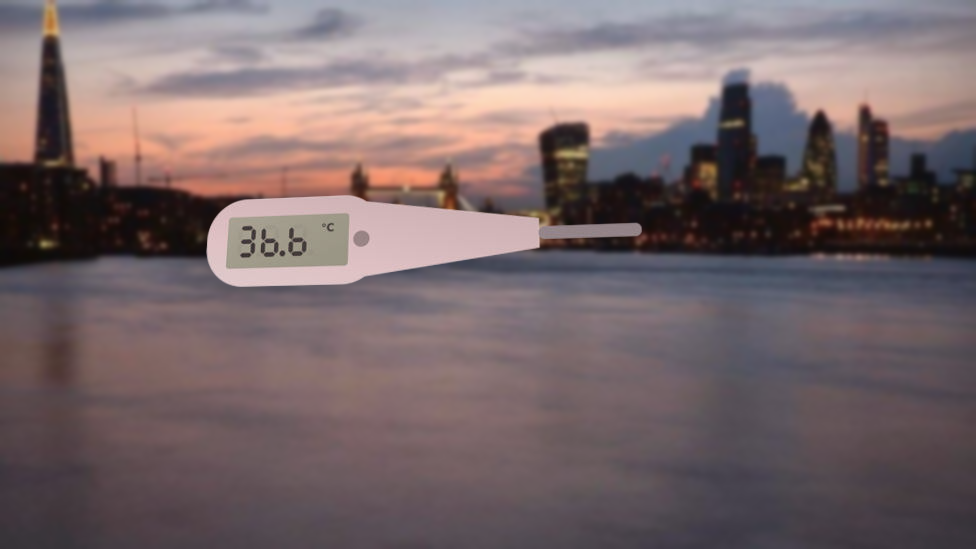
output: value=36.6 unit=°C
